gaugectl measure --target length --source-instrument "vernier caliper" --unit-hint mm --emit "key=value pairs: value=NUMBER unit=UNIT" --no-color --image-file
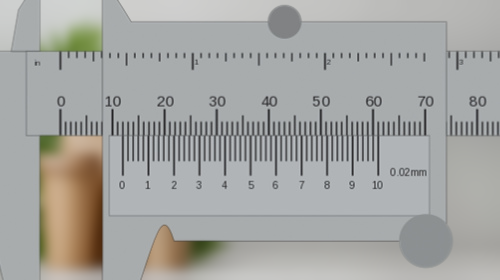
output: value=12.0 unit=mm
